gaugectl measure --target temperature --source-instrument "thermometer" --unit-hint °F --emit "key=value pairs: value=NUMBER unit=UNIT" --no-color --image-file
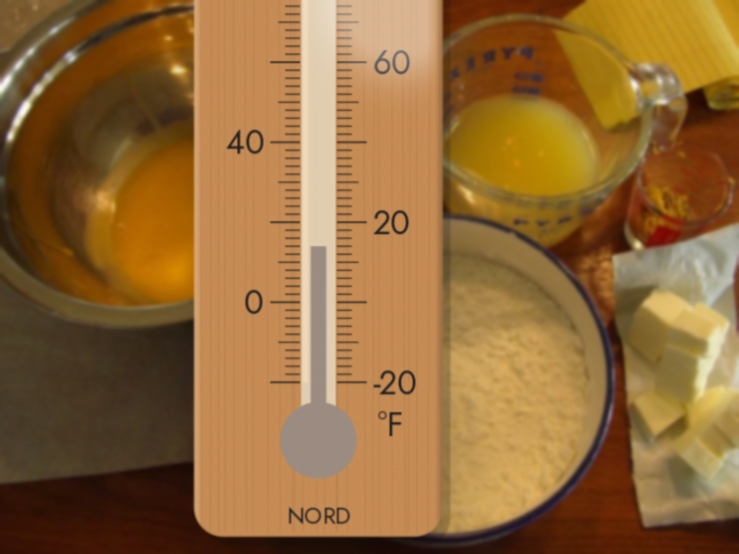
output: value=14 unit=°F
